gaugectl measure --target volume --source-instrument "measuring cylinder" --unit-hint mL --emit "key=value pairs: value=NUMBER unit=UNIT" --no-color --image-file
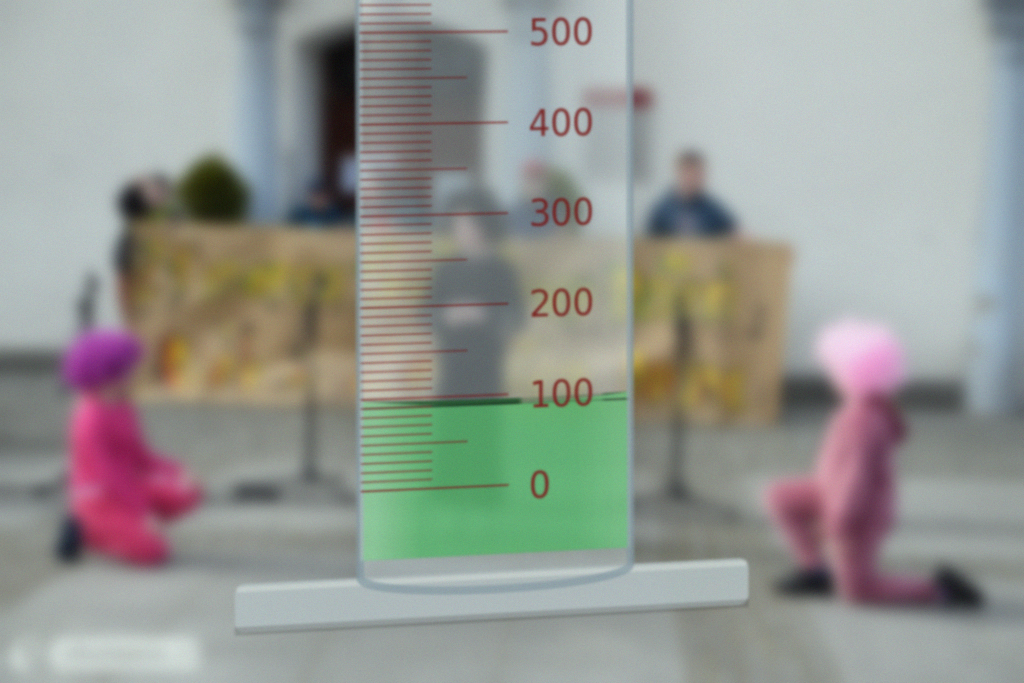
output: value=90 unit=mL
